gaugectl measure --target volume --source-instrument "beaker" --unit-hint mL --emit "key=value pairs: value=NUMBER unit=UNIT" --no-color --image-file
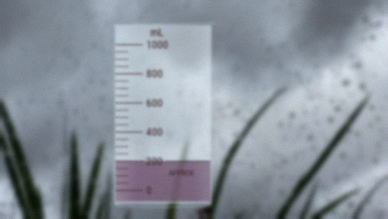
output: value=200 unit=mL
